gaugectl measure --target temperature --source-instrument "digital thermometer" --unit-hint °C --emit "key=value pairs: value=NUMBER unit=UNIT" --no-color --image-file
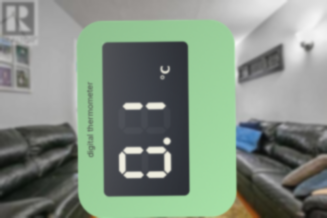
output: value=0.1 unit=°C
